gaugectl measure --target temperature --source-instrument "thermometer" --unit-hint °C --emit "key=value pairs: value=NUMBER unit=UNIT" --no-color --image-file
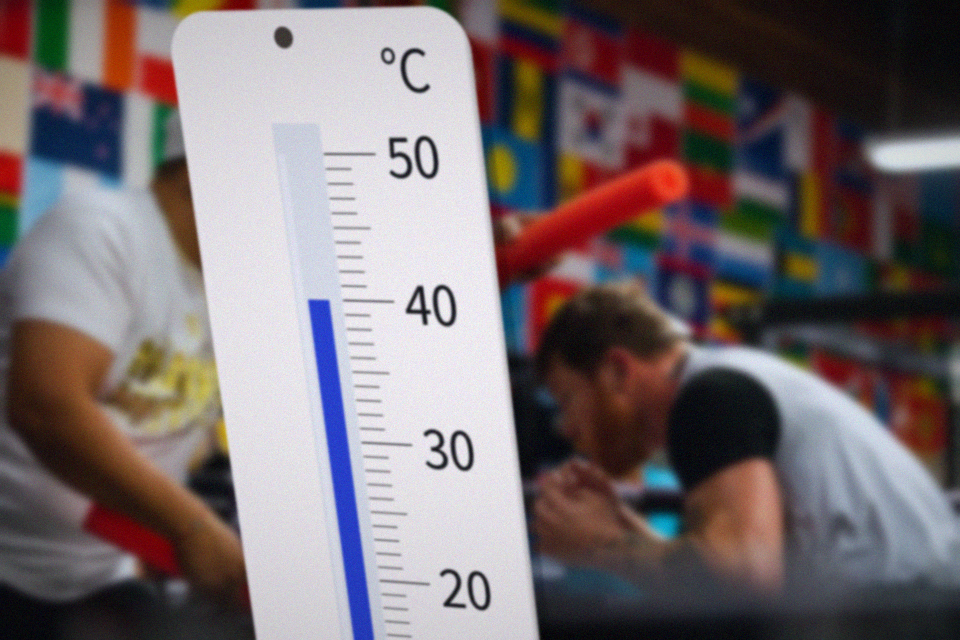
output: value=40 unit=°C
